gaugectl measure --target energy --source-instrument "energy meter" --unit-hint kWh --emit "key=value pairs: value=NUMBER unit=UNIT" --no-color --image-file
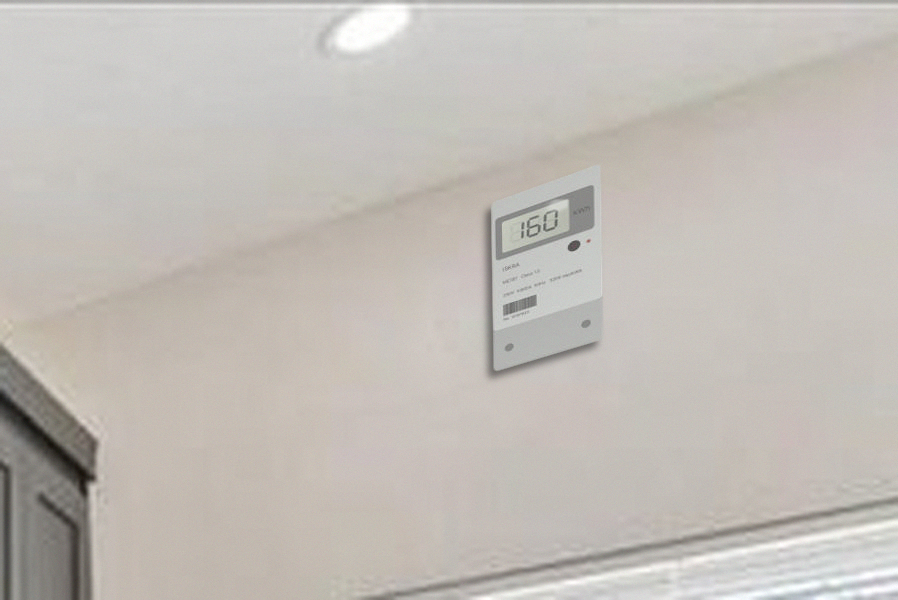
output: value=160 unit=kWh
